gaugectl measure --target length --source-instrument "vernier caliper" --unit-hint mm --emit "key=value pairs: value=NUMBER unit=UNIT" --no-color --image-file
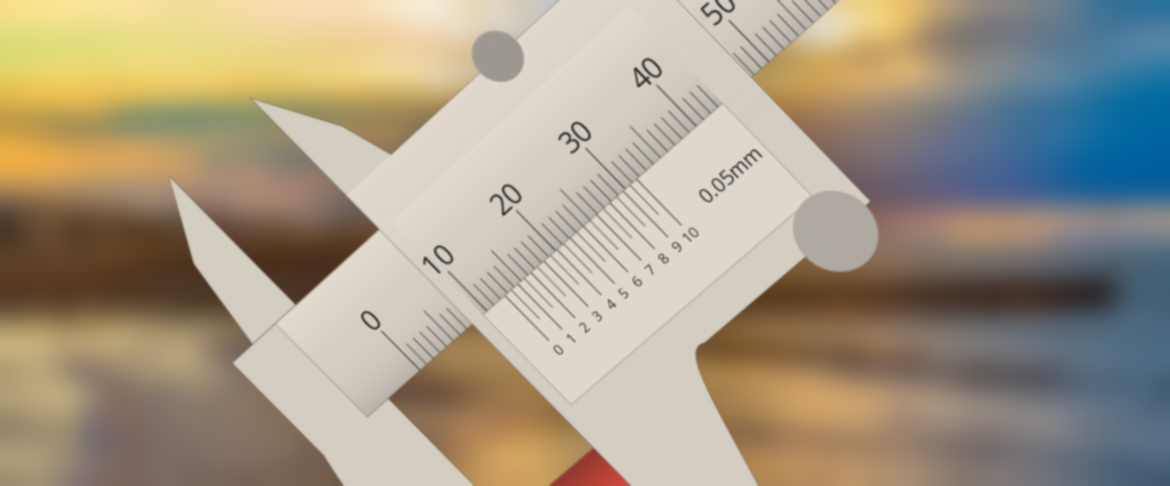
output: value=12.6 unit=mm
